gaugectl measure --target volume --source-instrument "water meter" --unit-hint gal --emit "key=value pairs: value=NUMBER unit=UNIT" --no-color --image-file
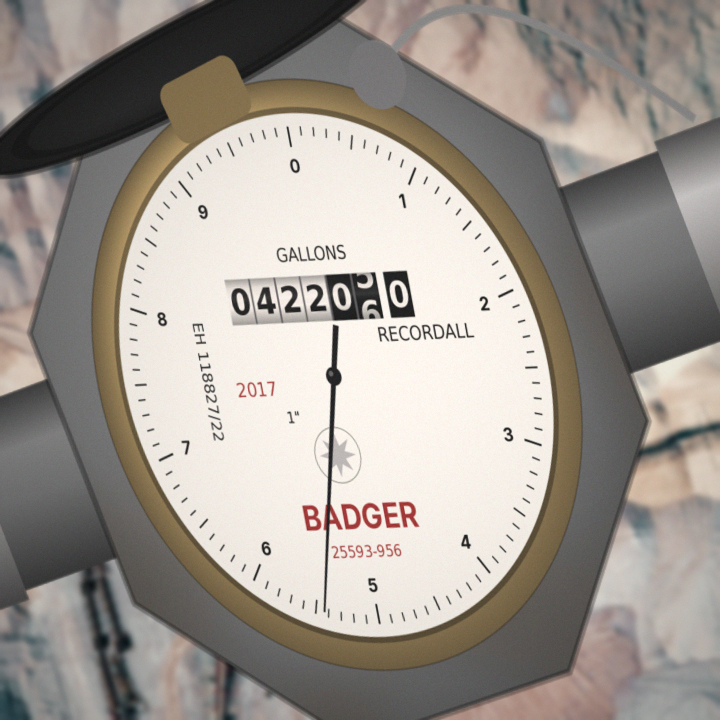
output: value=422055.4 unit=gal
